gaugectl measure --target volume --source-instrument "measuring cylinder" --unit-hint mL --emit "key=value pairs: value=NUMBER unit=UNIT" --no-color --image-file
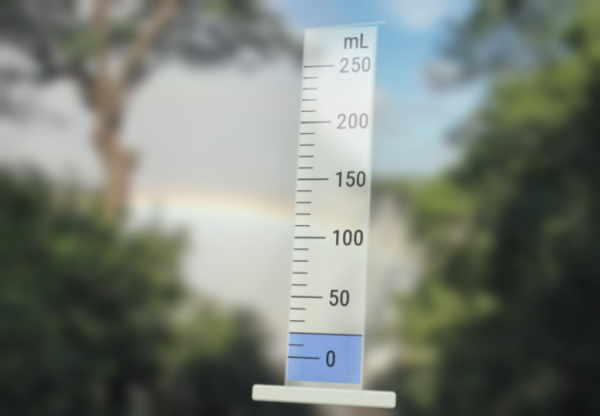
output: value=20 unit=mL
